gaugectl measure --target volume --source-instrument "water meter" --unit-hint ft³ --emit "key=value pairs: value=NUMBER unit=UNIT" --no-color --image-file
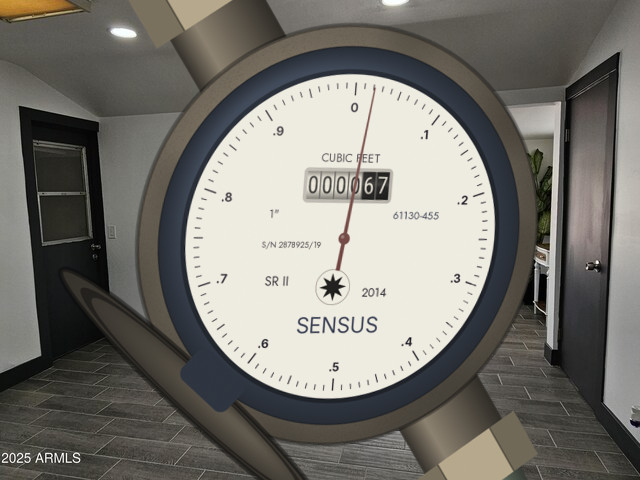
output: value=67.02 unit=ft³
